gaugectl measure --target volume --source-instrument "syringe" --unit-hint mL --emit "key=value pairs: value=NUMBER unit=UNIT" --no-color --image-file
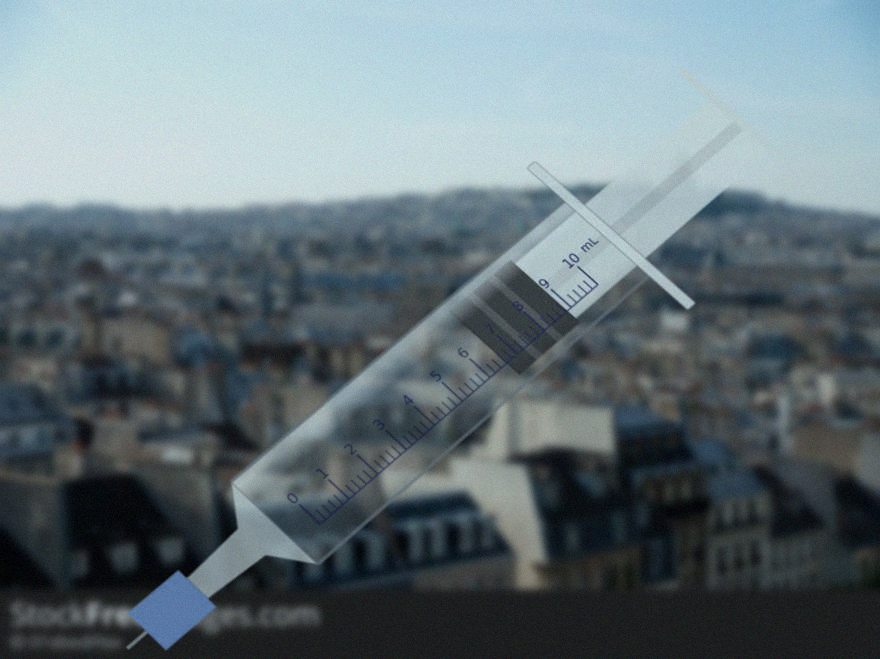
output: value=6.6 unit=mL
